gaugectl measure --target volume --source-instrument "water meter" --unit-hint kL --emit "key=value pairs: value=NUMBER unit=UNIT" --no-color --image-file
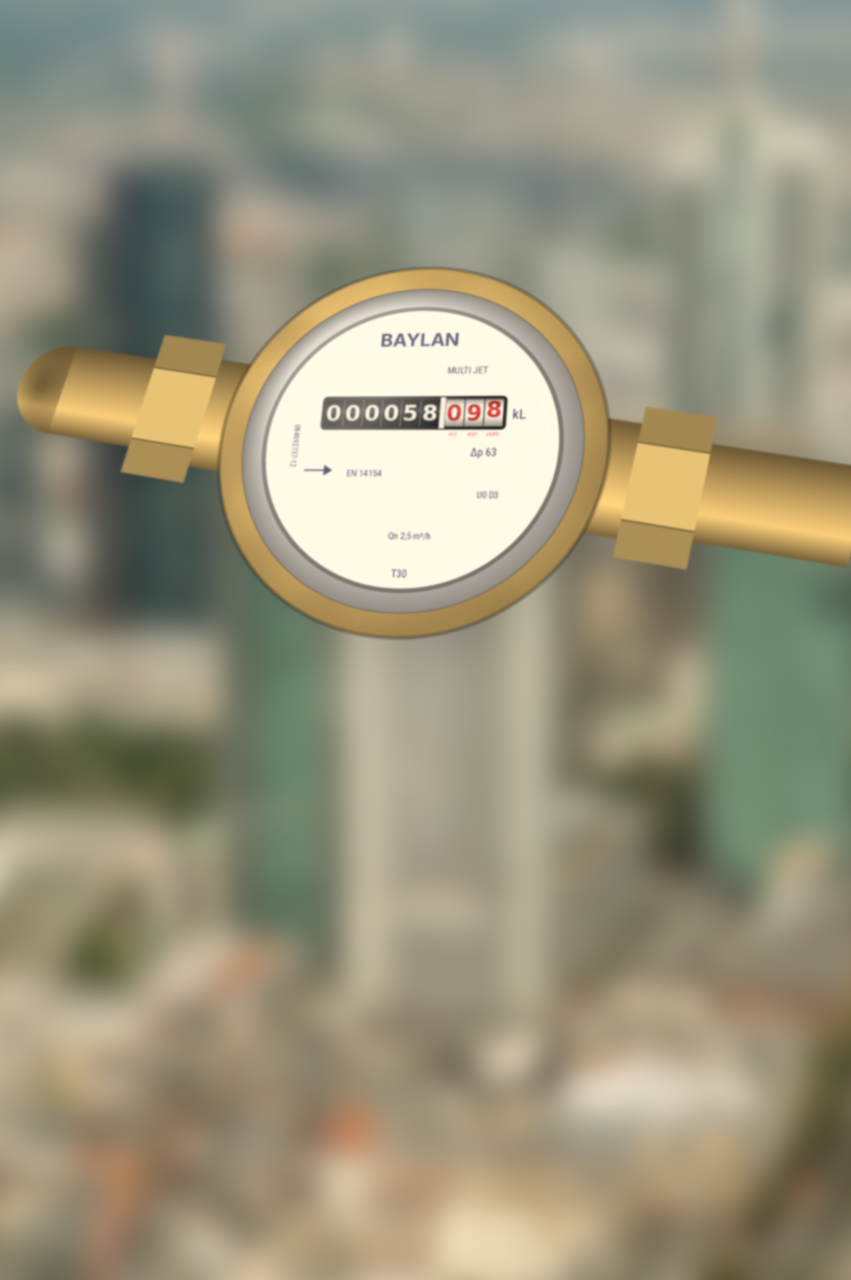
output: value=58.098 unit=kL
